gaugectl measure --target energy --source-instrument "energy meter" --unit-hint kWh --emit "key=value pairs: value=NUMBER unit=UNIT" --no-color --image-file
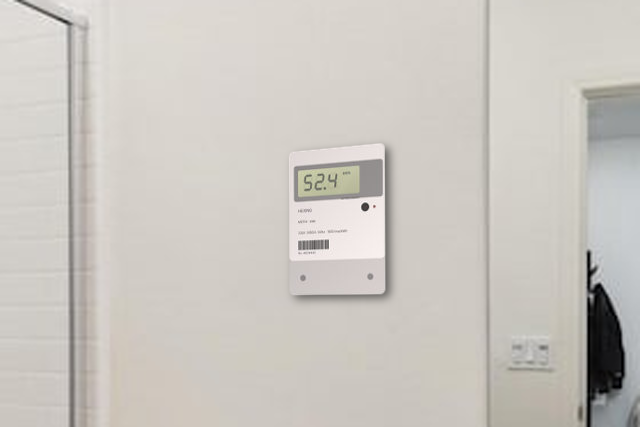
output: value=52.4 unit=kWh
